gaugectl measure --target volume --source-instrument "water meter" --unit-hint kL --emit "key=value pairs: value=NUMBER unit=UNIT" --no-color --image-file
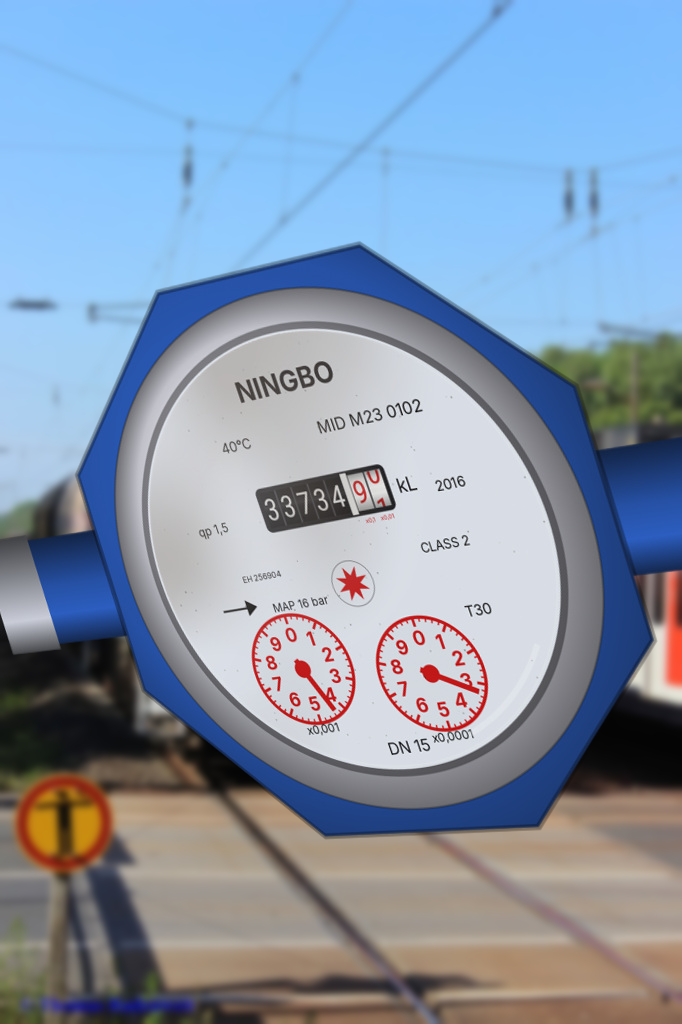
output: value=33734.9043 unit=kL
